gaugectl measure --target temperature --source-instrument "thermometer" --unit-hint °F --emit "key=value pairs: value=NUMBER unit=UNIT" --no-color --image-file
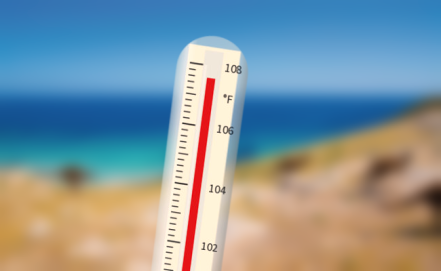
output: value=107.6 unit=°F
